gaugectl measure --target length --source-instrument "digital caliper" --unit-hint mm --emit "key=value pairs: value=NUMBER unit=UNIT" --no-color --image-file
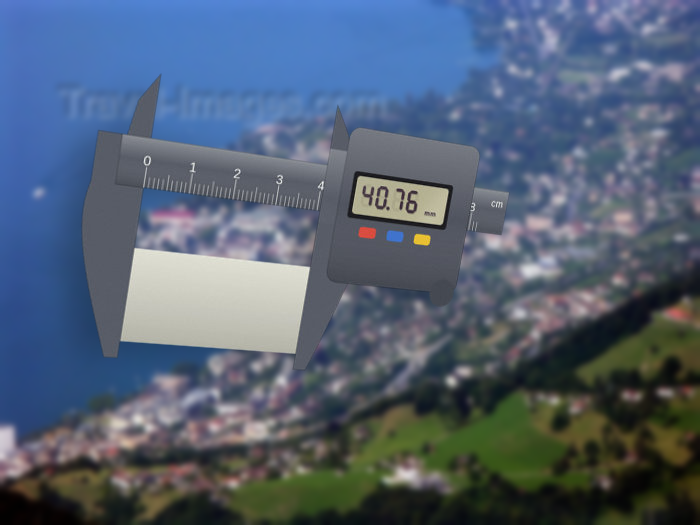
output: value=40.76 unit=mm
